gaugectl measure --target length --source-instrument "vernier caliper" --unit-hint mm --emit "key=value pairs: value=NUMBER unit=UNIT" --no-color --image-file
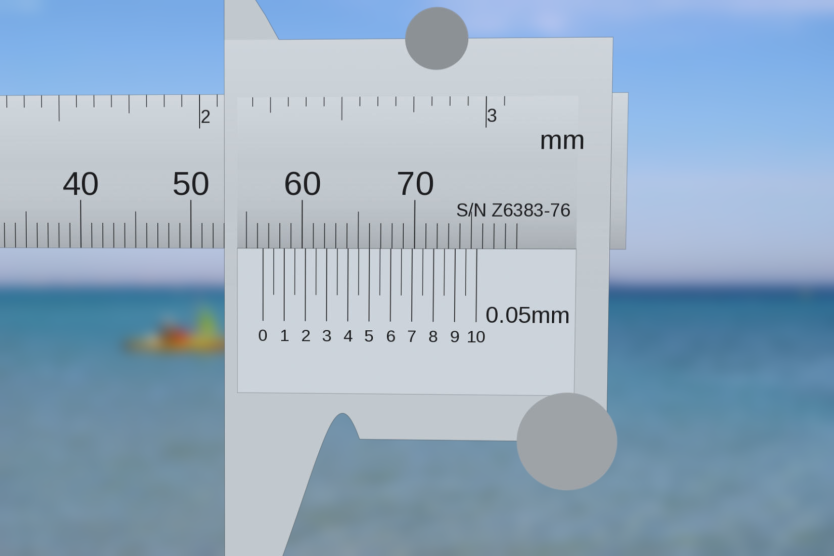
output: value=56.5 unit=mm
